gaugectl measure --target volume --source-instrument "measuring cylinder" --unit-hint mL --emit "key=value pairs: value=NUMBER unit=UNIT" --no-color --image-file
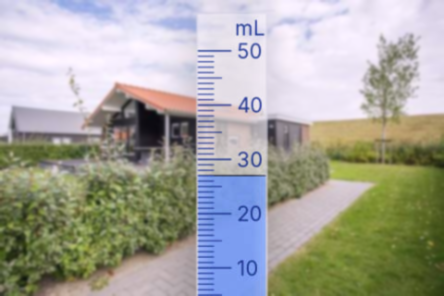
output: value=27 unit=mL
